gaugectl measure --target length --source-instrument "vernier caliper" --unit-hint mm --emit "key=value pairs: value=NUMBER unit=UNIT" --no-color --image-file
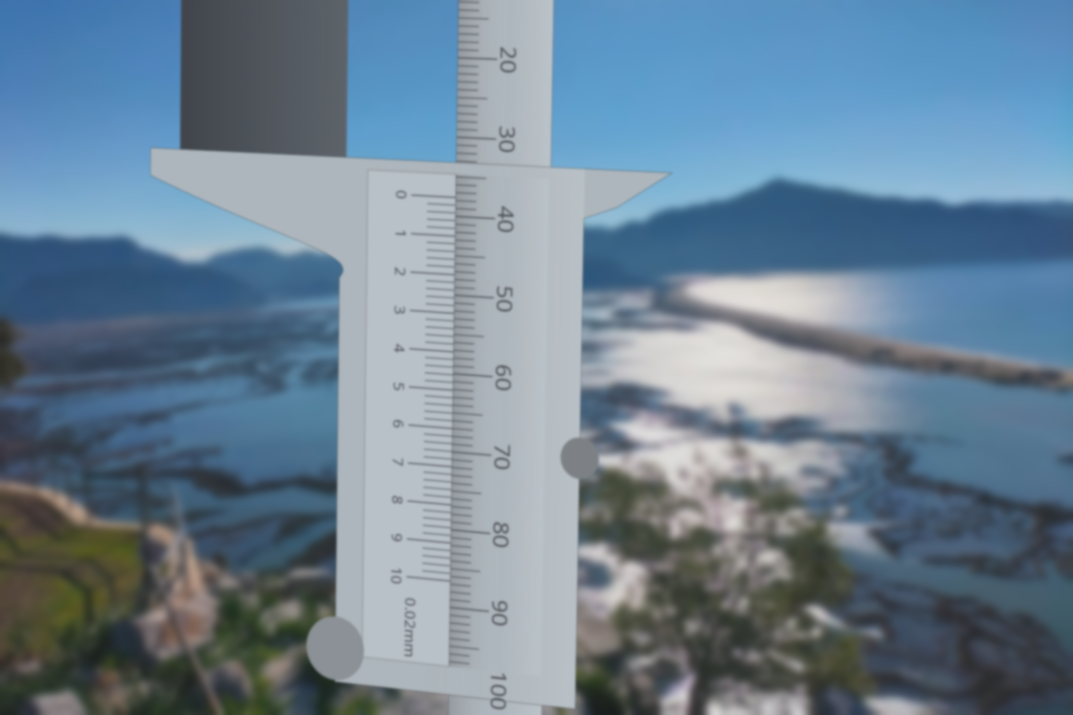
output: value=37.6 unit=mm
